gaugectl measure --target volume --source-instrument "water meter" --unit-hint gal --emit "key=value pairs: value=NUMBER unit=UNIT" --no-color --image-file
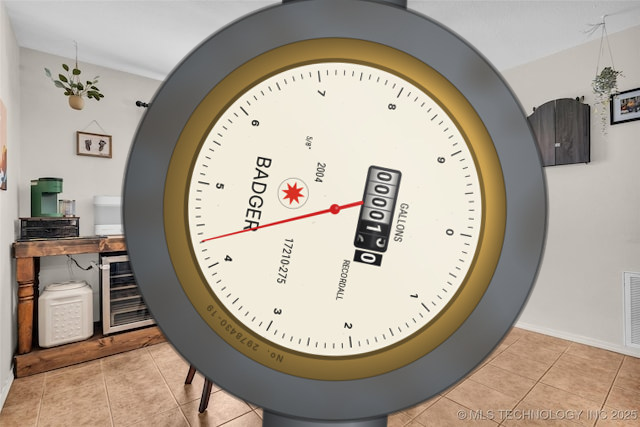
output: value=154.3 unit=gal
